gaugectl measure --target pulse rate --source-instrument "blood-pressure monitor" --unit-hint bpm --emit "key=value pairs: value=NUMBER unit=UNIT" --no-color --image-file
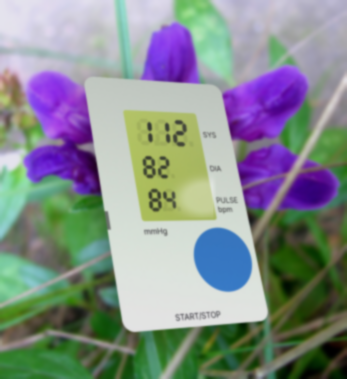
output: value=84 unit=bpm
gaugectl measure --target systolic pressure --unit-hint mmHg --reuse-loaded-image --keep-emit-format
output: value=112 unit=mmHg
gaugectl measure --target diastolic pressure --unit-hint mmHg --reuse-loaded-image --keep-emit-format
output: value=82 unit=mmHg
